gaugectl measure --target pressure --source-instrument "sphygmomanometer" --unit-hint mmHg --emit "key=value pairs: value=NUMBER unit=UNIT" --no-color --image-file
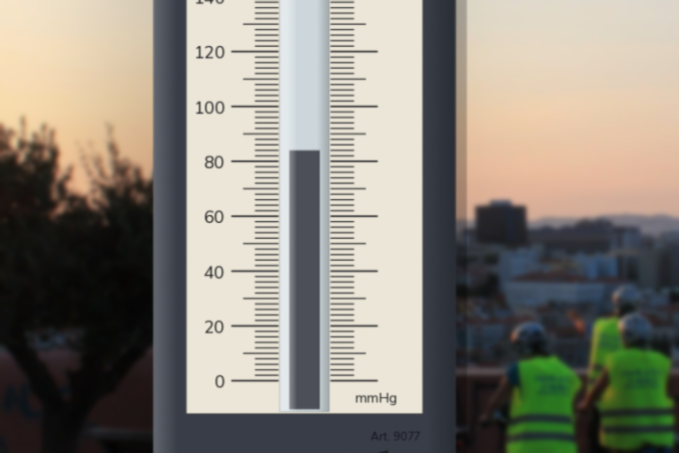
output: value=84 unit=mmHg
